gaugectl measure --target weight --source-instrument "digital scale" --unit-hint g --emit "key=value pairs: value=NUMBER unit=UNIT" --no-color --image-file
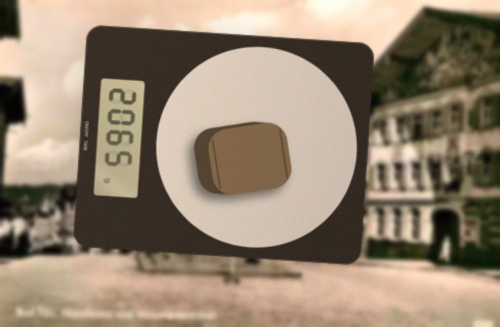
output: value=2065 unit=g
